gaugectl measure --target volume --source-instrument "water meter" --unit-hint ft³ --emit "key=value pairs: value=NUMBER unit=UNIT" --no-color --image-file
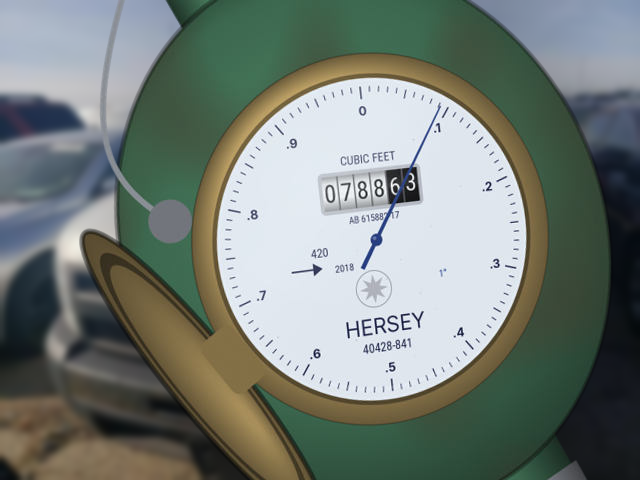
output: value=78863.09 unit=ft³
